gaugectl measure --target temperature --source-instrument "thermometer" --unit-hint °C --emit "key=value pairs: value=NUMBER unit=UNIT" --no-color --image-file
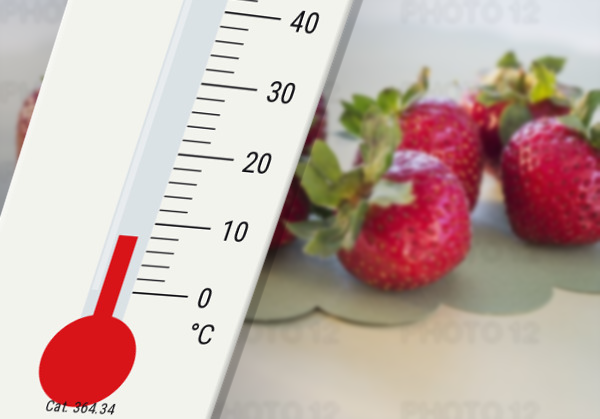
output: value=8 unit=°C
